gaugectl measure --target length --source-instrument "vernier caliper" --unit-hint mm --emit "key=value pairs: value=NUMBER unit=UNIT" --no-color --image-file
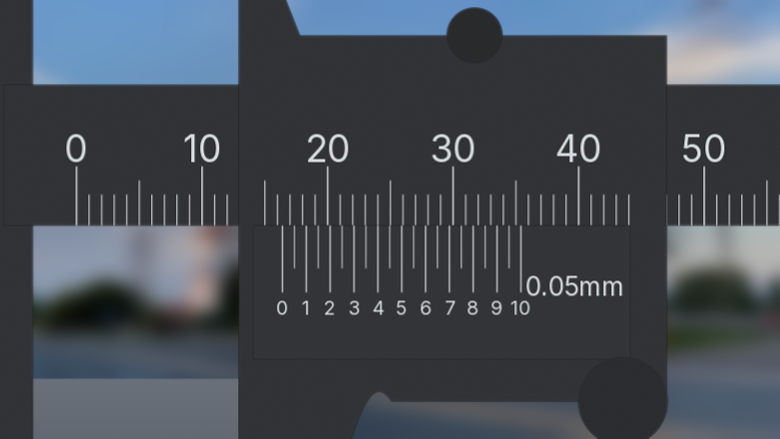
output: value=16.4 unit=mm
